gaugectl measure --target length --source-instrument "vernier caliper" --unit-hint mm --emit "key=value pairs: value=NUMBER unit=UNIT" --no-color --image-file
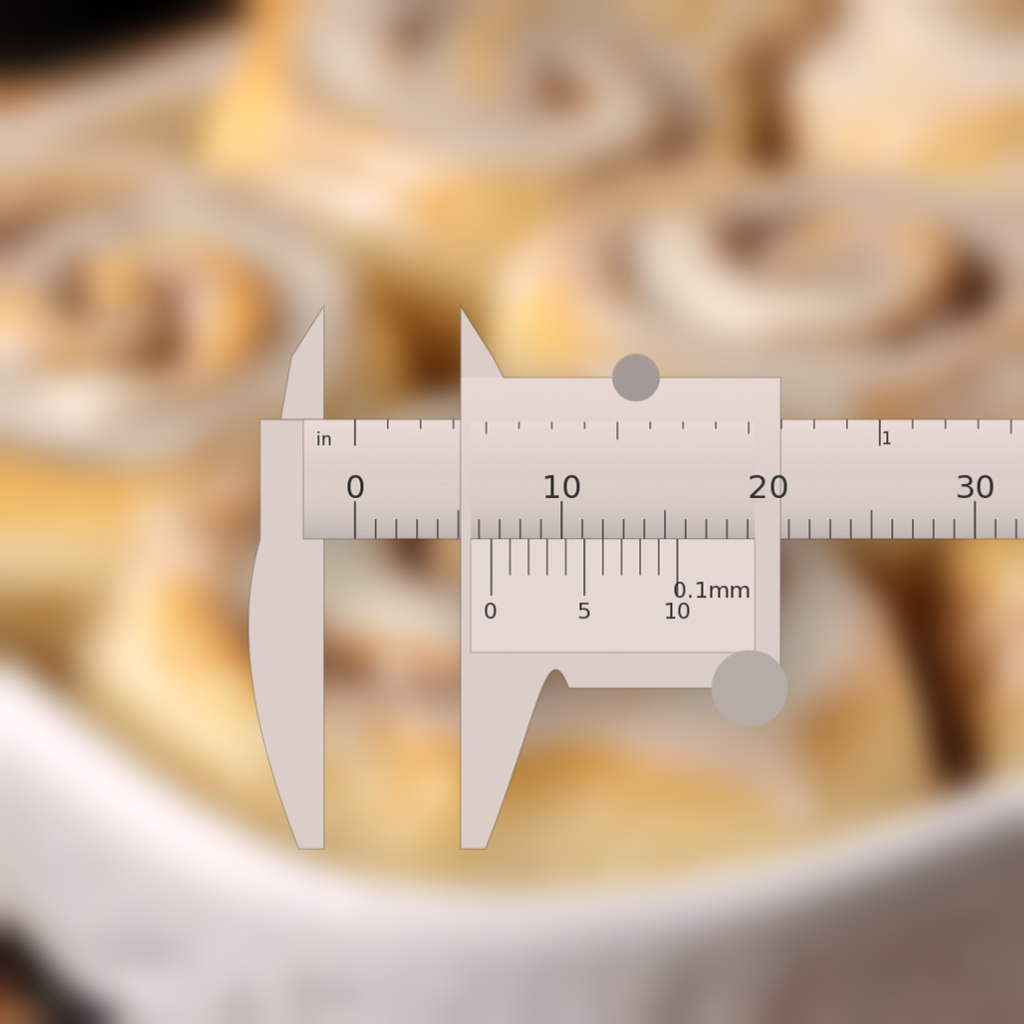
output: value=6.6 unit=mm
